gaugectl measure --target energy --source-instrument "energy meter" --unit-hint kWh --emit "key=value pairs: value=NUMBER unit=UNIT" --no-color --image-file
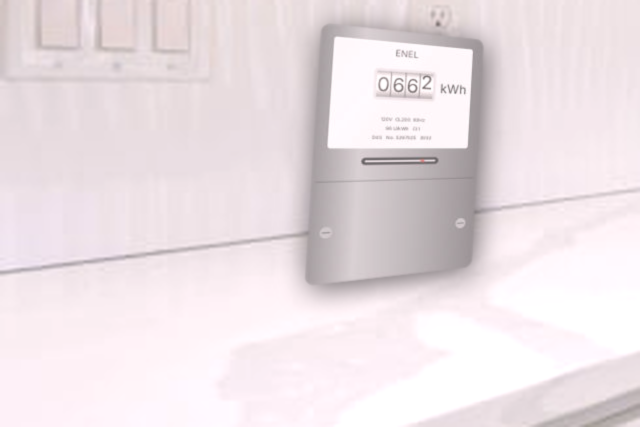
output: value=662 unit=kWh
